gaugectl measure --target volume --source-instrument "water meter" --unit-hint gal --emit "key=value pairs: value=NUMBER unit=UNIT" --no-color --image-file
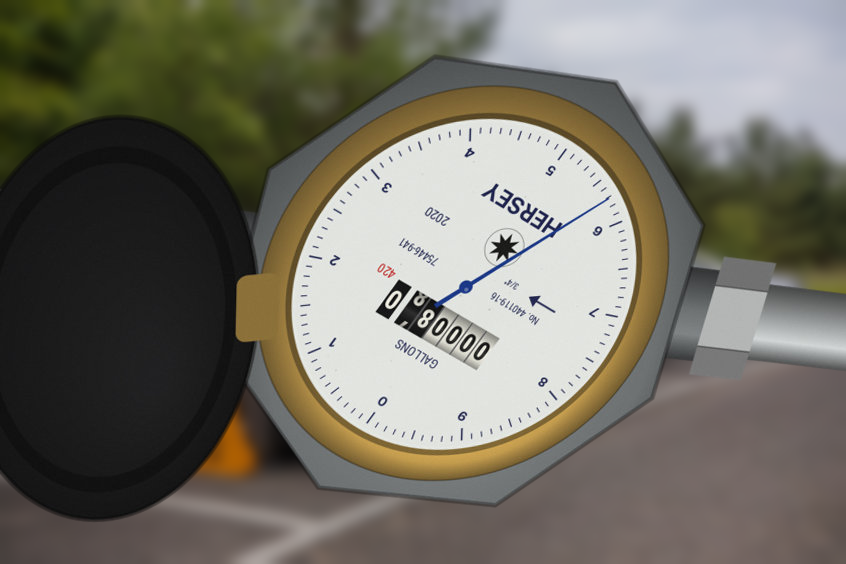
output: value=875.7 unit=gal
